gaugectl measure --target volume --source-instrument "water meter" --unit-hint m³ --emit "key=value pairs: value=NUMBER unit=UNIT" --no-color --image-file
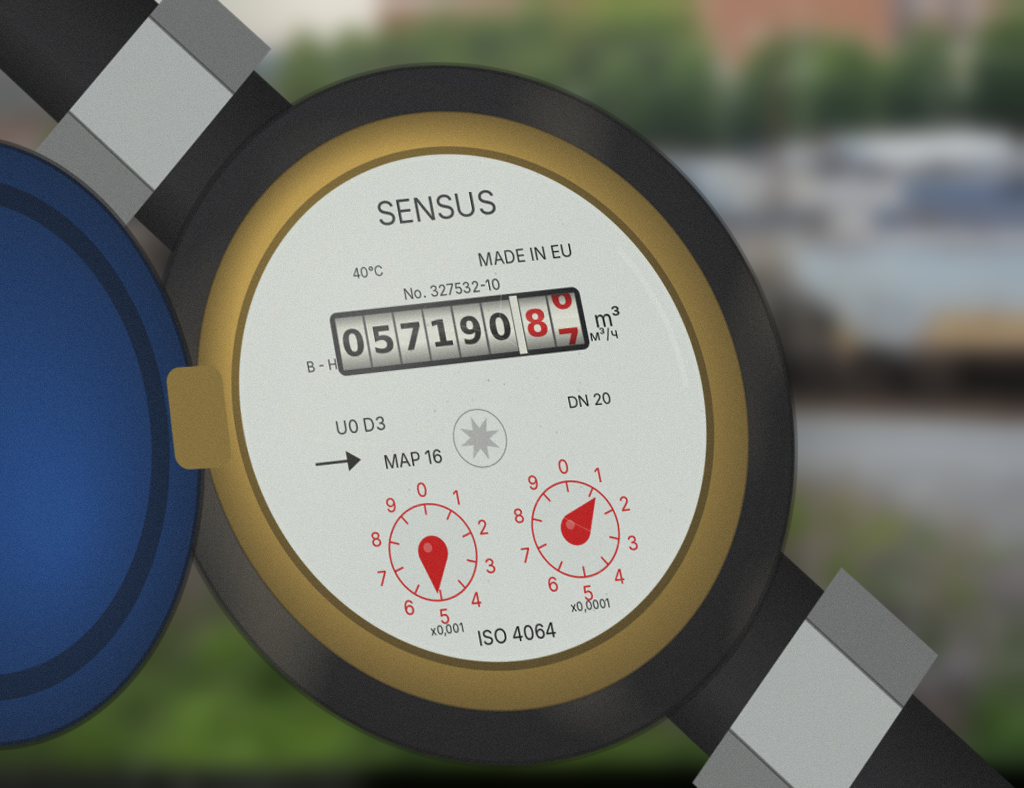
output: value=57190.8651 unit=m³
